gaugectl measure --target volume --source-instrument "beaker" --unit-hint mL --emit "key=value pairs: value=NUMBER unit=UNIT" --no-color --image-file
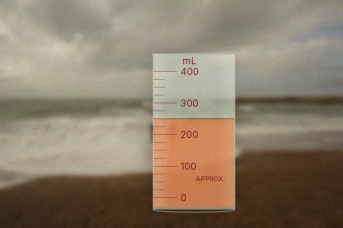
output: value=250 unit=mL
